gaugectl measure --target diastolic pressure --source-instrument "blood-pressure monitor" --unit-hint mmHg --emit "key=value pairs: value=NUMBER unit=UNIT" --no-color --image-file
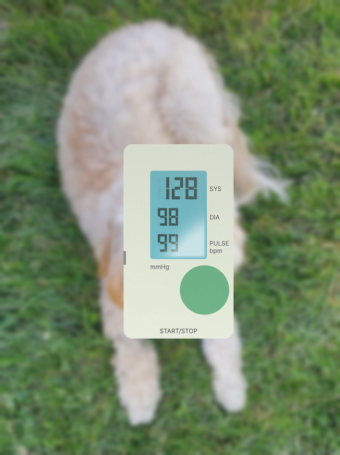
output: value=98 unit=mmHg
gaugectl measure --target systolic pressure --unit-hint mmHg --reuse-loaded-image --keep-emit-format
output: value=128 unit=mmHg
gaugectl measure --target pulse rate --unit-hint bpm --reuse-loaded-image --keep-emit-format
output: value=99 unit=bpm
